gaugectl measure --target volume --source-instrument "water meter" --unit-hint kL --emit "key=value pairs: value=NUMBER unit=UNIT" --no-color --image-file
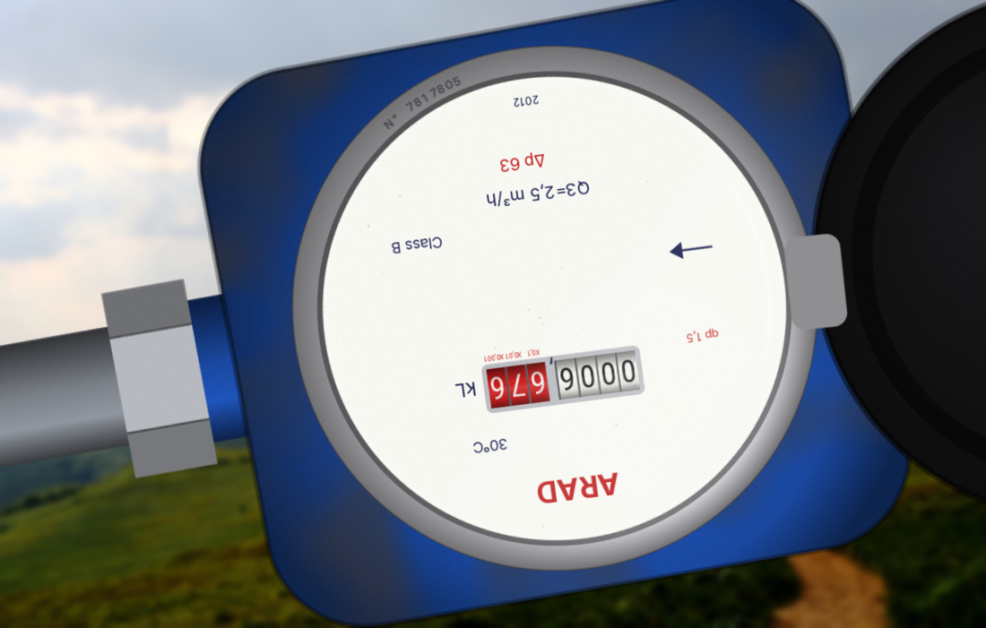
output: value=6.676 unit=kL
